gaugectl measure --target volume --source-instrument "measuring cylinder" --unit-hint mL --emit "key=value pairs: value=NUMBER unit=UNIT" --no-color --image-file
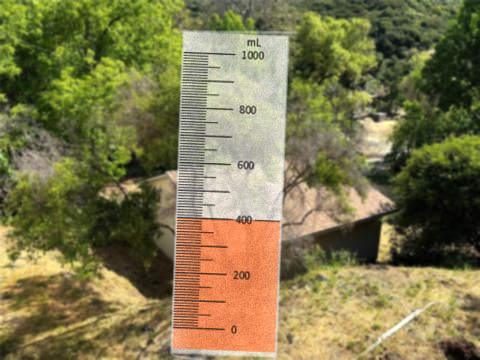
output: value=400 unit=mL
